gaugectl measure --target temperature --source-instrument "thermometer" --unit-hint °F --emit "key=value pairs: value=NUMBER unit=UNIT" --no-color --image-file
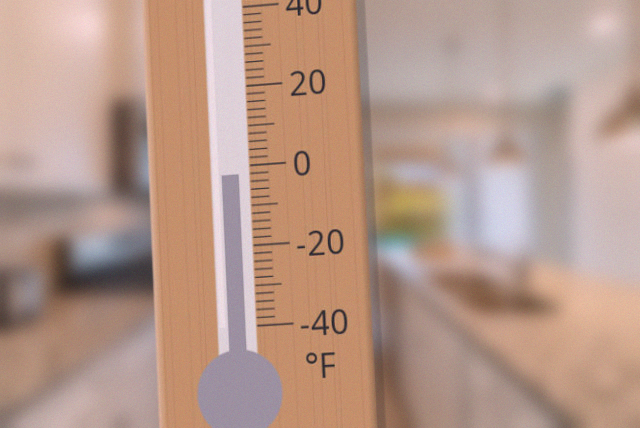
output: value=-2 unit=°F
